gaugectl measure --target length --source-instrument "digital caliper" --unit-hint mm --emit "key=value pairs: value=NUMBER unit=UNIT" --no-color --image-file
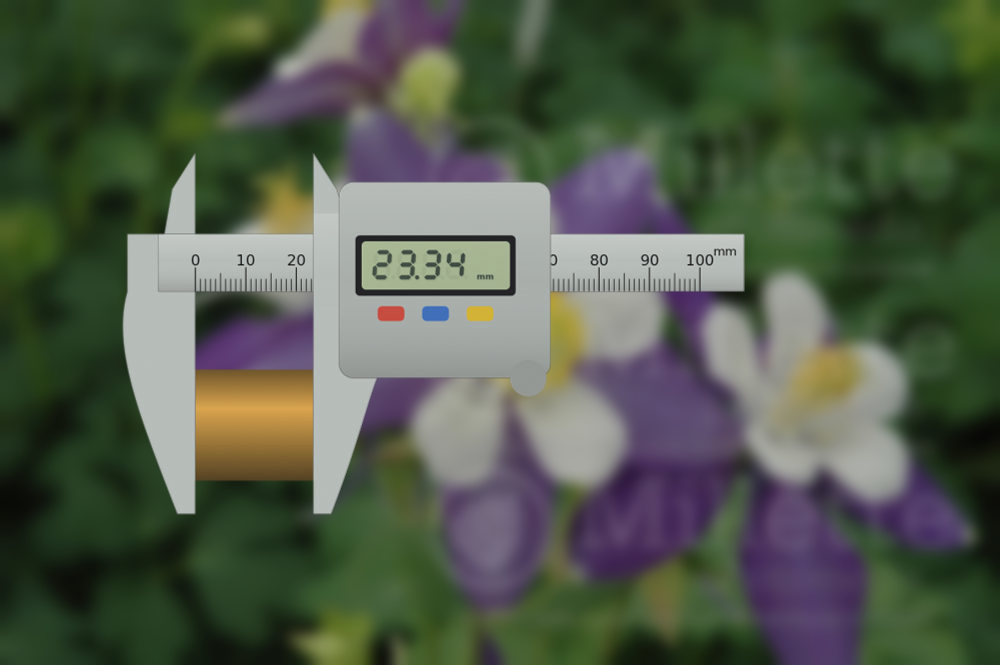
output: value=23.34 unit=mm
